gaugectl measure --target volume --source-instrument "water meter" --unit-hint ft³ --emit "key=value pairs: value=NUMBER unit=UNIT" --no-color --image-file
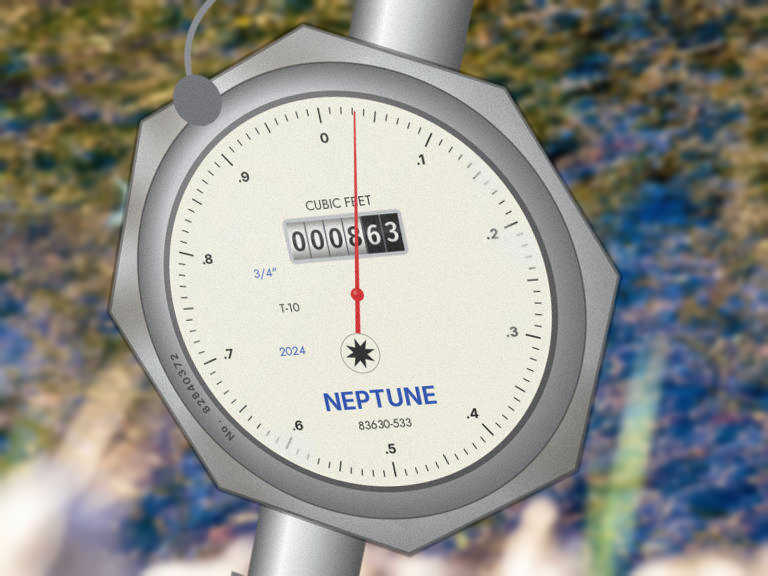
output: value=863.03 unit=ft³
